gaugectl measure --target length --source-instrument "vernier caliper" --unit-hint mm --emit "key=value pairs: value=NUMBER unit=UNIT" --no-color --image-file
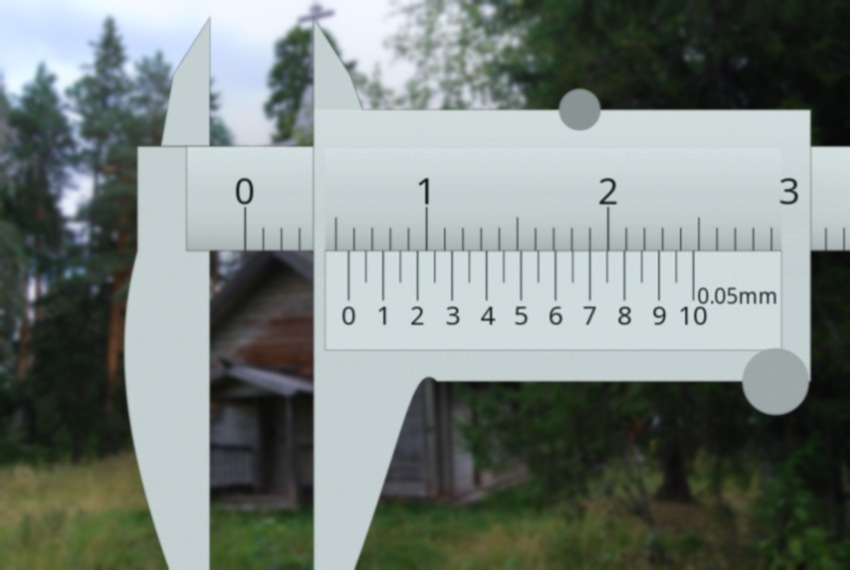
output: value=5.7 unit=mm
